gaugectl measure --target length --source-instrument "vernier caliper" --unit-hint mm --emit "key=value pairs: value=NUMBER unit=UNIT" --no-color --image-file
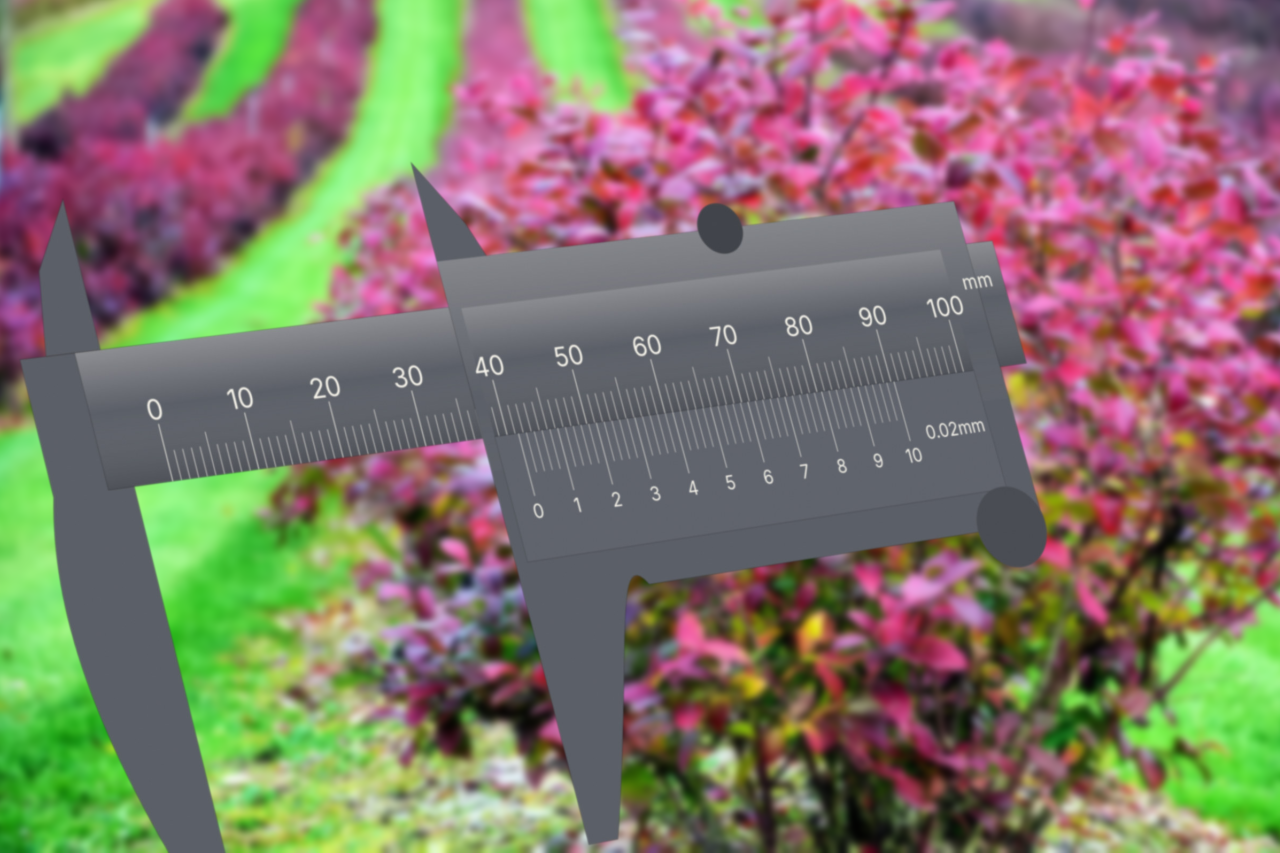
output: value=41.4 unit=mm
